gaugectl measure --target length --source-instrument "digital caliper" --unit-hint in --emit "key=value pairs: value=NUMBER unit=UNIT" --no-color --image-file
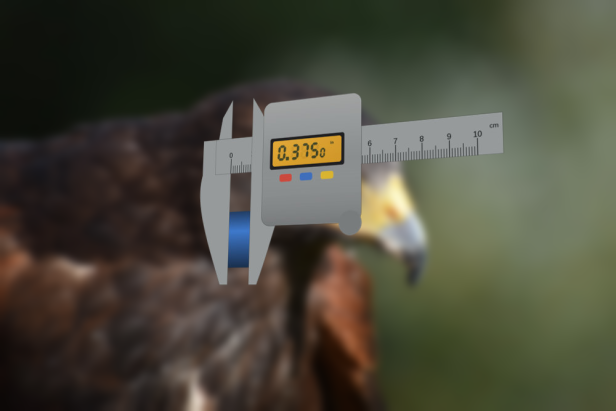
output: value=0.3750 unit=in
